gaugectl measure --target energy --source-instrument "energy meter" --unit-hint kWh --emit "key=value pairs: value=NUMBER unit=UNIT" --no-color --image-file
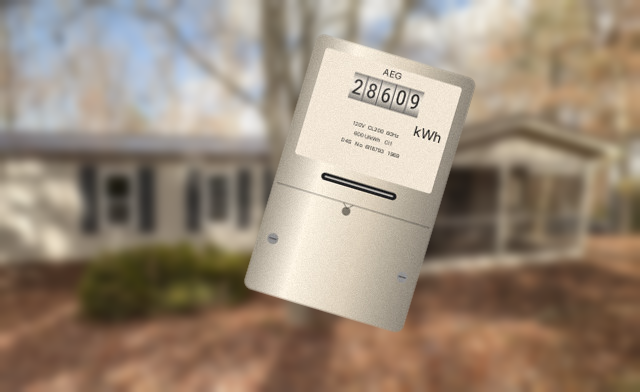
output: value=28609 unit=kWh
